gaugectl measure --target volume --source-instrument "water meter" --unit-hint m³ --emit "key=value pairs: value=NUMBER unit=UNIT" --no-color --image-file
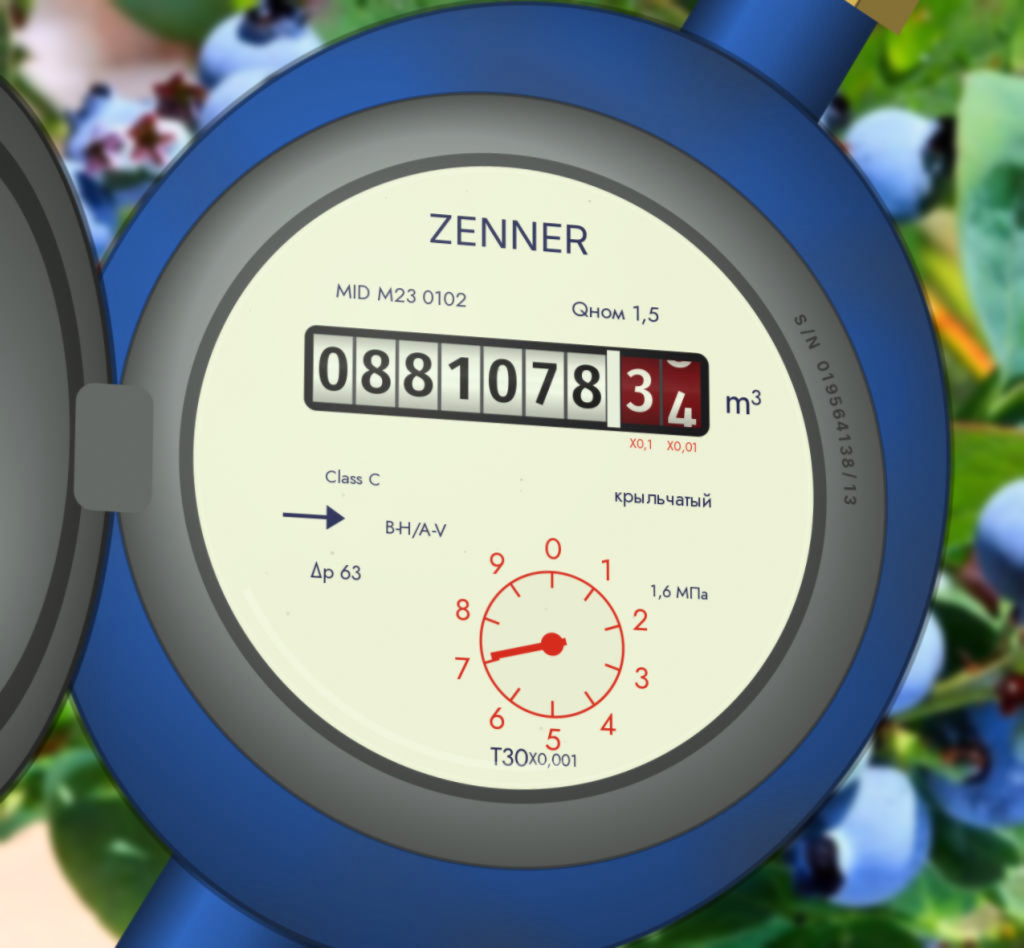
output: value=881078.337 unit=m³
